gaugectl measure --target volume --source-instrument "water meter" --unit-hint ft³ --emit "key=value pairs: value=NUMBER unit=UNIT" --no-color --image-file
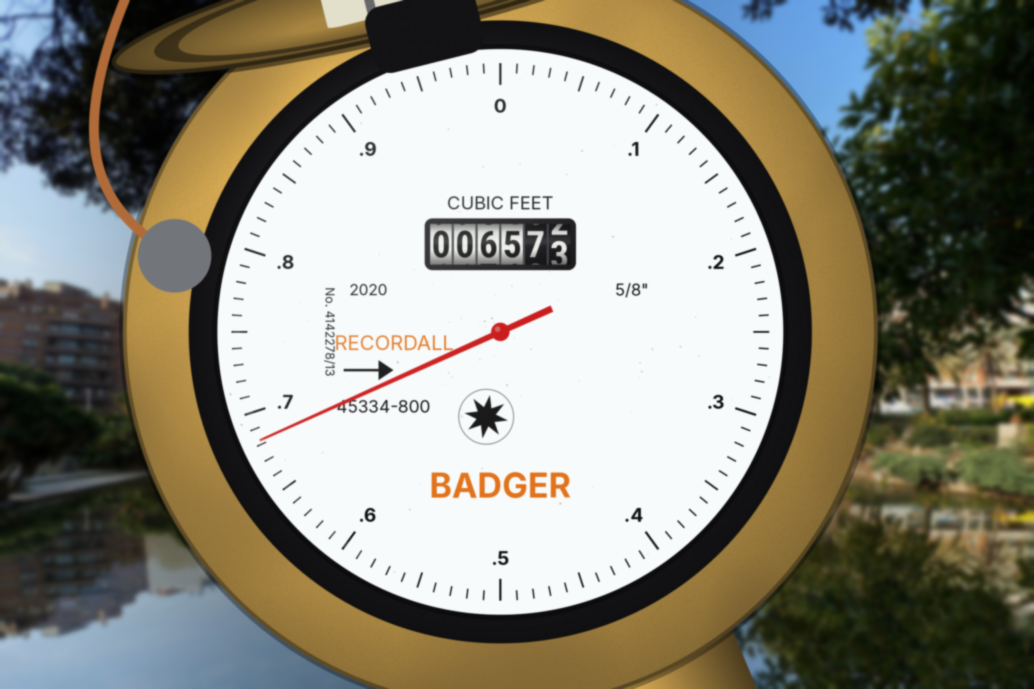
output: value=6572.68 unit=ft³
